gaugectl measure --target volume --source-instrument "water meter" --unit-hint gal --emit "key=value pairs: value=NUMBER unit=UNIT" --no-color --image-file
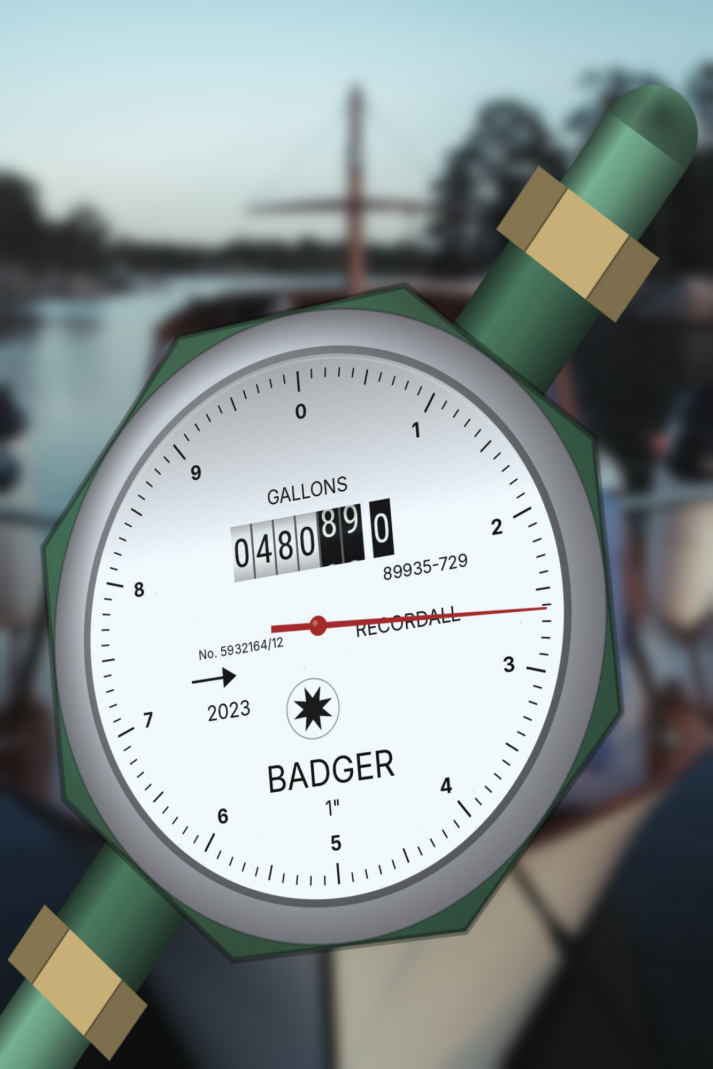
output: value=480892.6 unit=gal
